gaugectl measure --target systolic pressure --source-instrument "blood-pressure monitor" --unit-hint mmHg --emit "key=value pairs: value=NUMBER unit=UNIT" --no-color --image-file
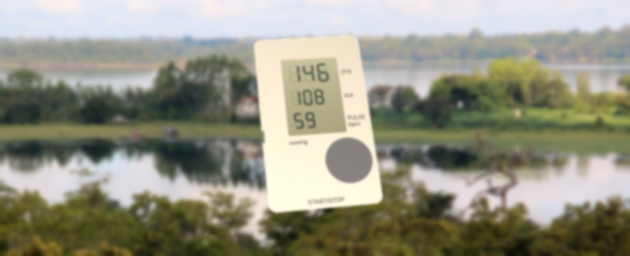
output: value=146 unit=mmHg
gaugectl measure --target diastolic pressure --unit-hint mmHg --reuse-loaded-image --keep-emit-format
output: value=108 unit=mmHg
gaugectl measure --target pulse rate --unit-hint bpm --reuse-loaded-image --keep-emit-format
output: value=59 unit=bpm
